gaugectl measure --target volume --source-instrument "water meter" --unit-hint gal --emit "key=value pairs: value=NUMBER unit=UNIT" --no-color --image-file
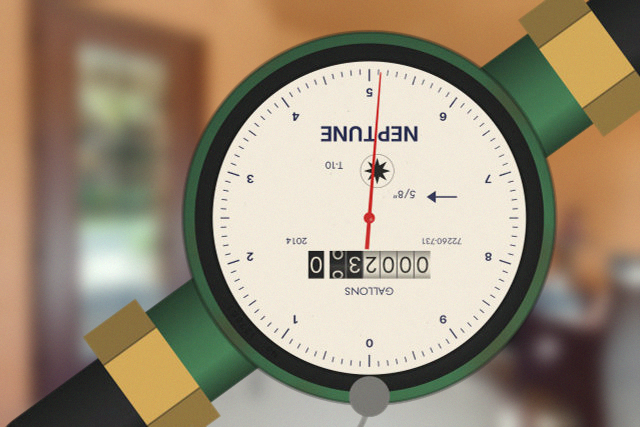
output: value=2385.1 unit=gal
